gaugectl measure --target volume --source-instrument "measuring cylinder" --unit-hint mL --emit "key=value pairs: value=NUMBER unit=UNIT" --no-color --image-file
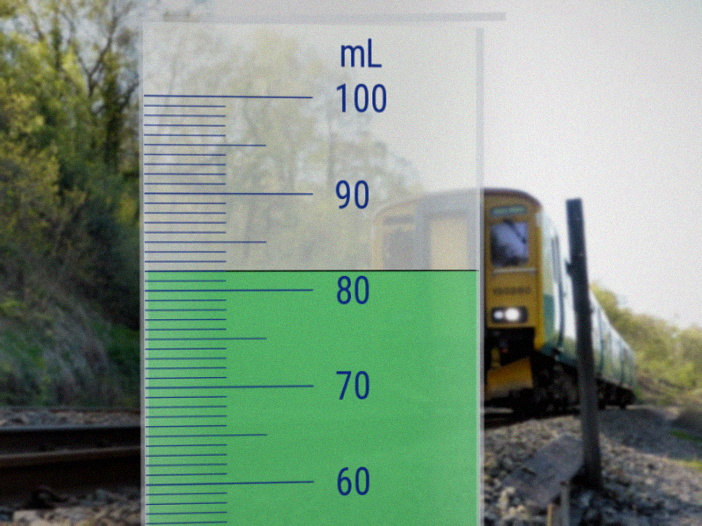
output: value=82 unit=mL
